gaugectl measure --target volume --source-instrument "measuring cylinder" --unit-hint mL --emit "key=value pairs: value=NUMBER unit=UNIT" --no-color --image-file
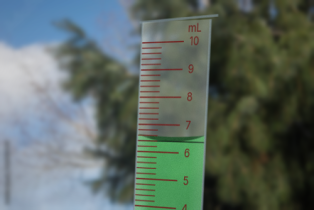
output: value=6.4 unit=mL
